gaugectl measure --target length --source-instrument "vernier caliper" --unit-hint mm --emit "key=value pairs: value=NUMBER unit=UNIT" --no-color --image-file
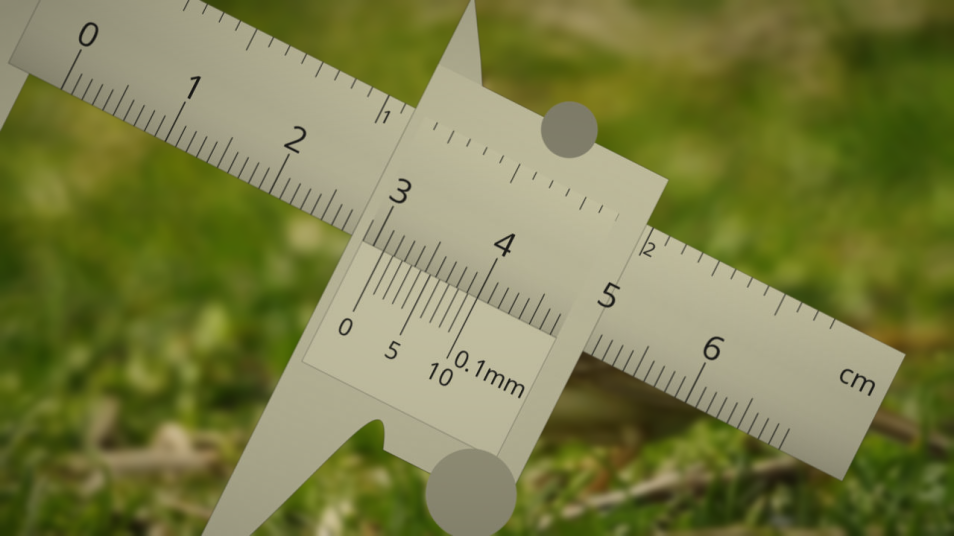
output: value=31.0 unit=mm
